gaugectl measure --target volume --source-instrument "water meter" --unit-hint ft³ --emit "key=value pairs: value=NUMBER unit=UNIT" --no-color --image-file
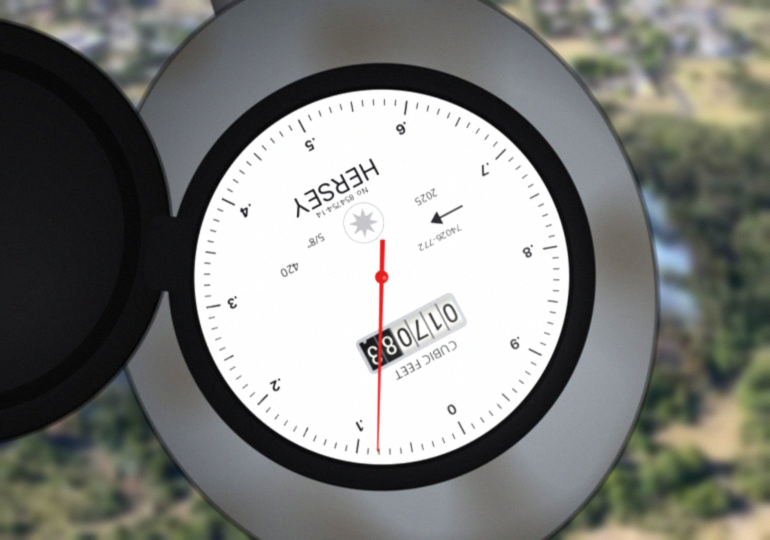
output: value=17083.08 unit=ft³
